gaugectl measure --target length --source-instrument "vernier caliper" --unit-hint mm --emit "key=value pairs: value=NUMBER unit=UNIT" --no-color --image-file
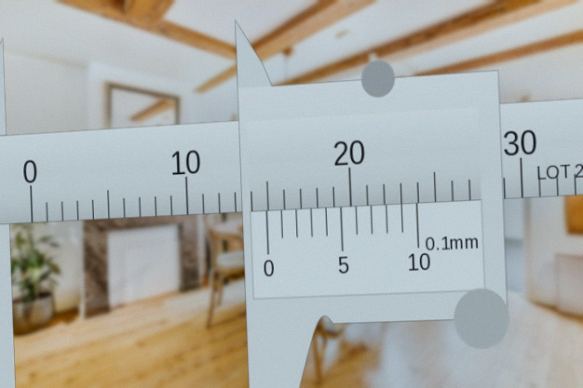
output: value=14.9 unit=mm
